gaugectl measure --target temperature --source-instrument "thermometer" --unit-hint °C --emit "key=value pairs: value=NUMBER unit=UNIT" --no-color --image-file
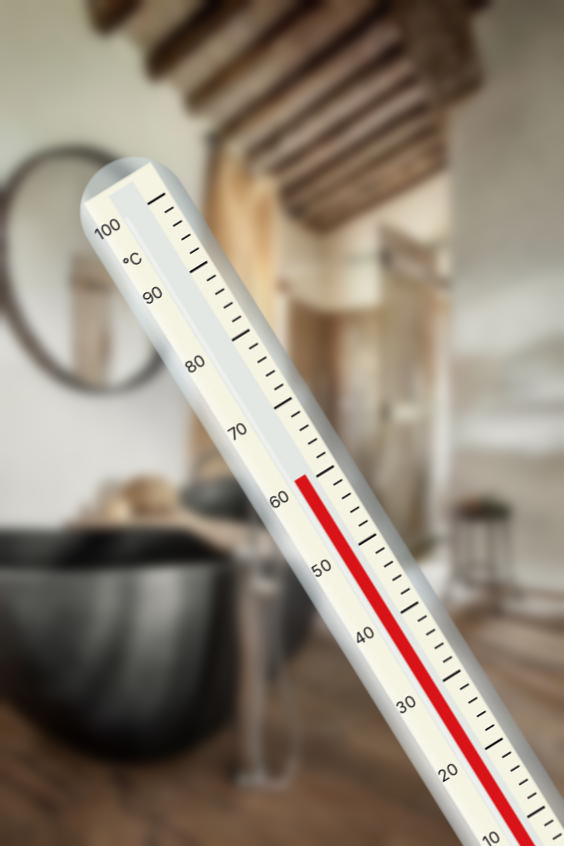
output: value=61 unit=°C
